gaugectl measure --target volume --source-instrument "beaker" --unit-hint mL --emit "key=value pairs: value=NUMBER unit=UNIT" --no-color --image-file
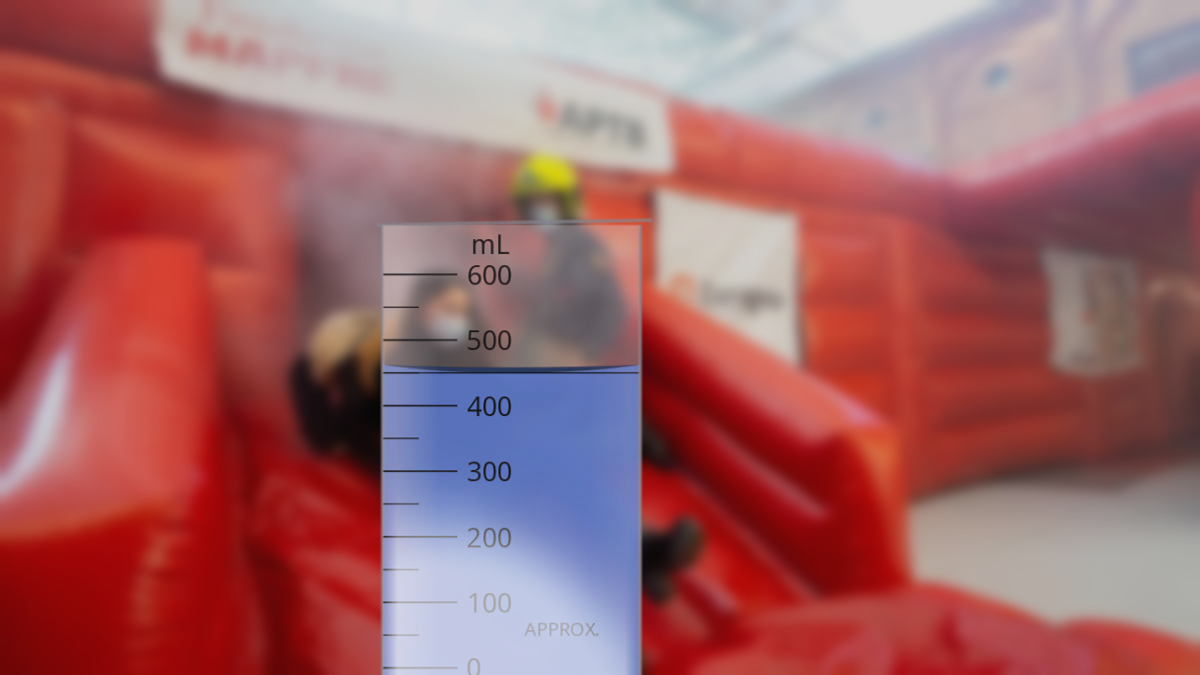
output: value=450 unit=mL
